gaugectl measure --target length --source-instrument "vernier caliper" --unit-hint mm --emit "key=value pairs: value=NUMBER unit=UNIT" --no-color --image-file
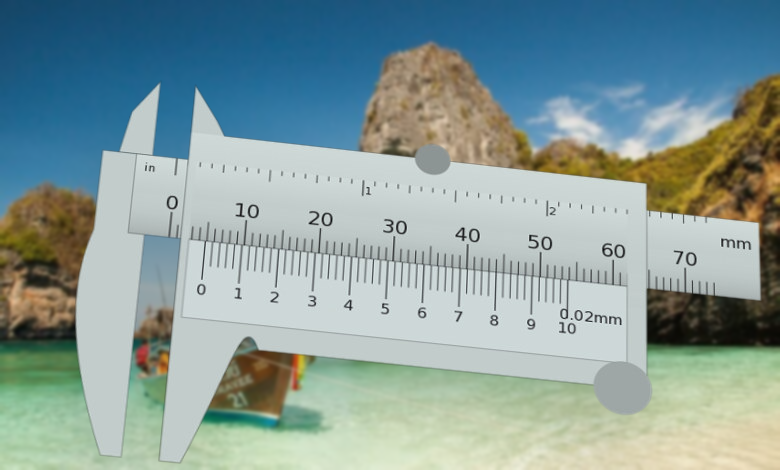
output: value=4.8 unit=mm
